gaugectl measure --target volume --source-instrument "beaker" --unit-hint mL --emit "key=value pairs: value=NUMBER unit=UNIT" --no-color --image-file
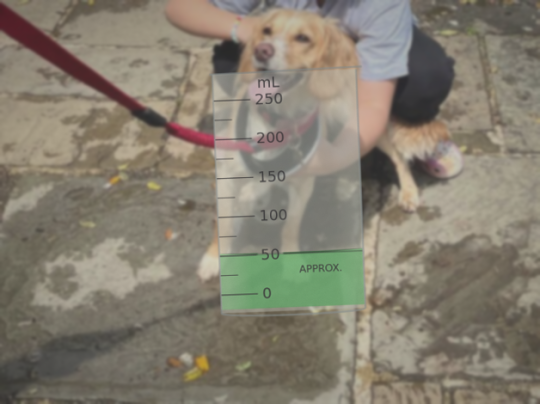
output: value=50 unit=mL
